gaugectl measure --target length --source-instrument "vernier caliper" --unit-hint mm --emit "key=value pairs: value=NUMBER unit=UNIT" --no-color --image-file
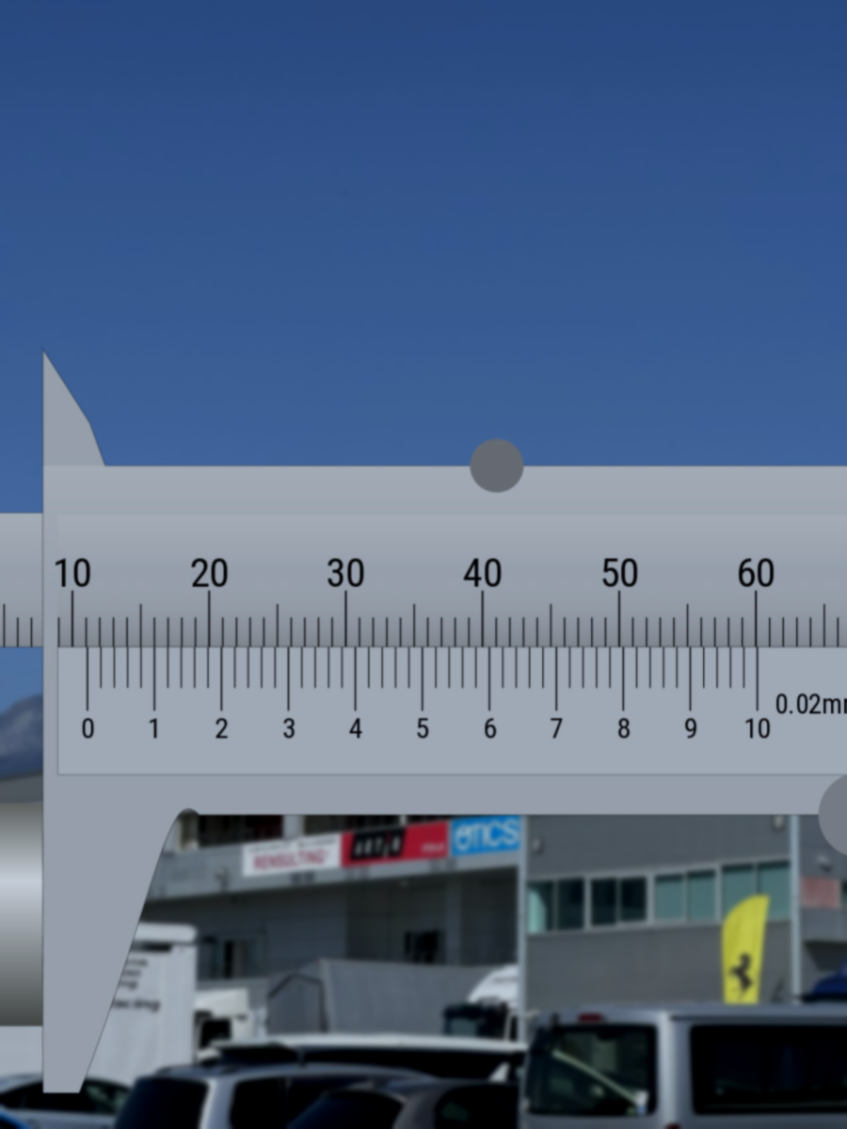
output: value=11.1 unit=mm
